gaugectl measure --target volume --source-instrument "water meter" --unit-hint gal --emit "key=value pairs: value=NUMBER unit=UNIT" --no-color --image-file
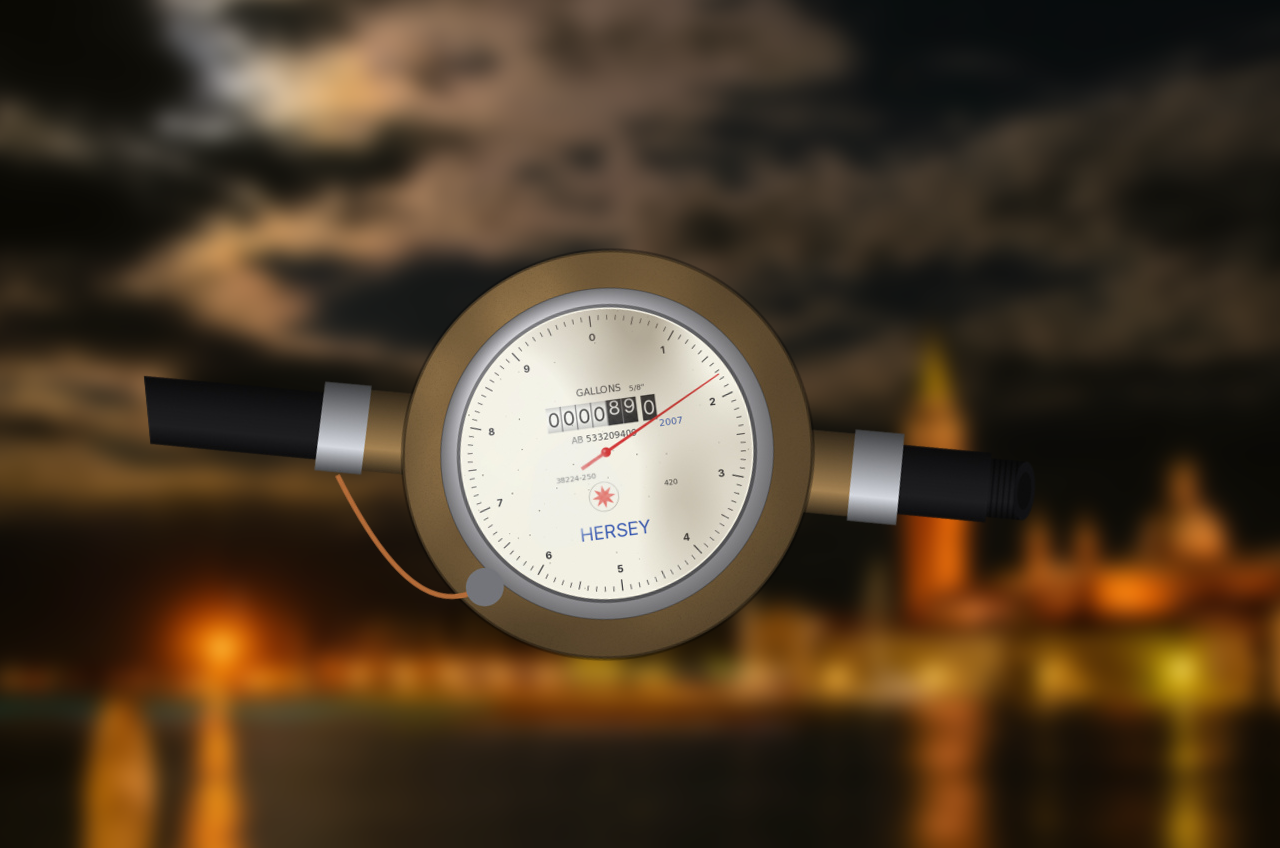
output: value=891.7 unit=gal
